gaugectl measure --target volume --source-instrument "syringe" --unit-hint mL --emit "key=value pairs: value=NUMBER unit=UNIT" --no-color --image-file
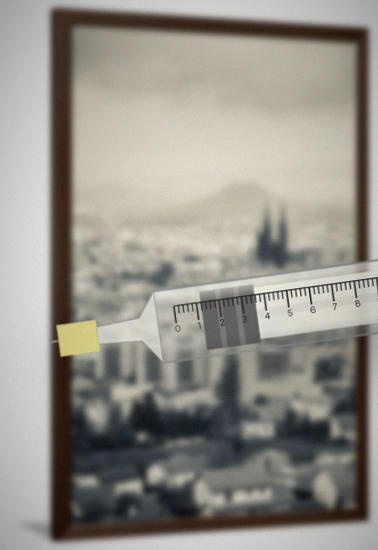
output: value=1.2 unit=mL
